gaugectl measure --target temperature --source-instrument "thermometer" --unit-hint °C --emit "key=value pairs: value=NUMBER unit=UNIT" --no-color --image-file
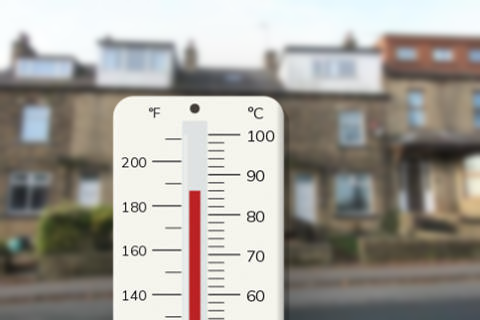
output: value=86 unit=°C
